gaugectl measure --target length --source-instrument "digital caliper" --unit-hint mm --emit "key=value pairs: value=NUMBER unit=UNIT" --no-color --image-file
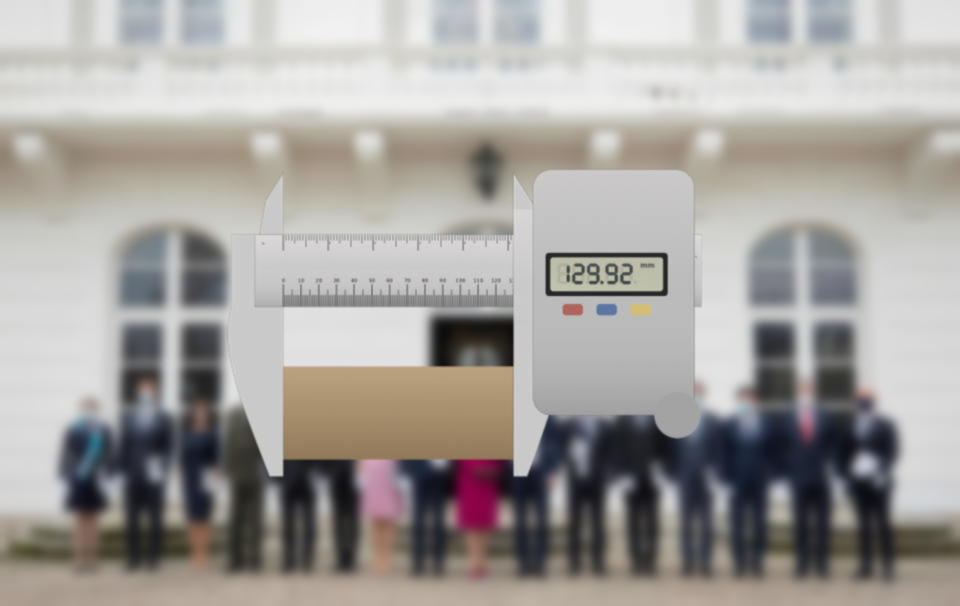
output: value=129.92 unit=mm
